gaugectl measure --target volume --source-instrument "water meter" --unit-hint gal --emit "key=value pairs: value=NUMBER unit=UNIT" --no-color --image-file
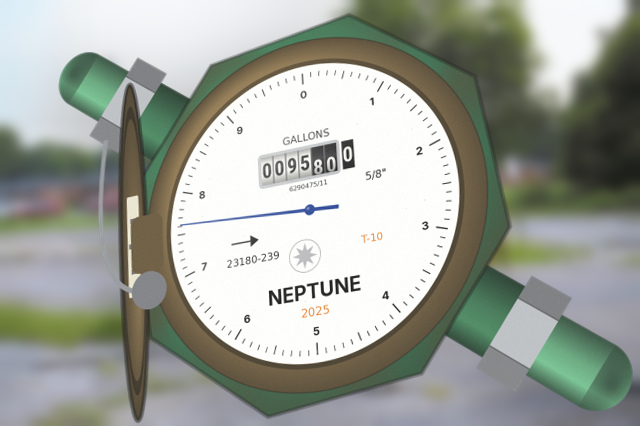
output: value=95797.6 unit=gal
